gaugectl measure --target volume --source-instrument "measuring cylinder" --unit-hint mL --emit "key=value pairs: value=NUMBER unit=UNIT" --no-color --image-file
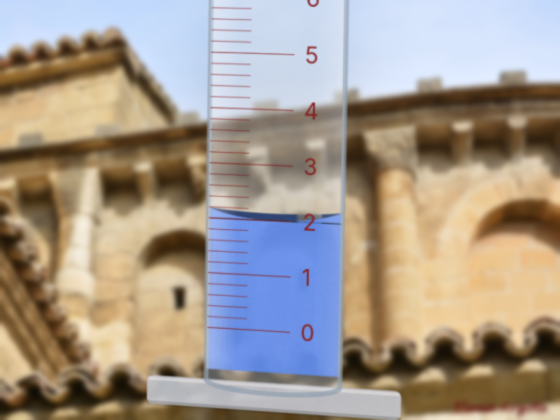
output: value=2 unit=mL
